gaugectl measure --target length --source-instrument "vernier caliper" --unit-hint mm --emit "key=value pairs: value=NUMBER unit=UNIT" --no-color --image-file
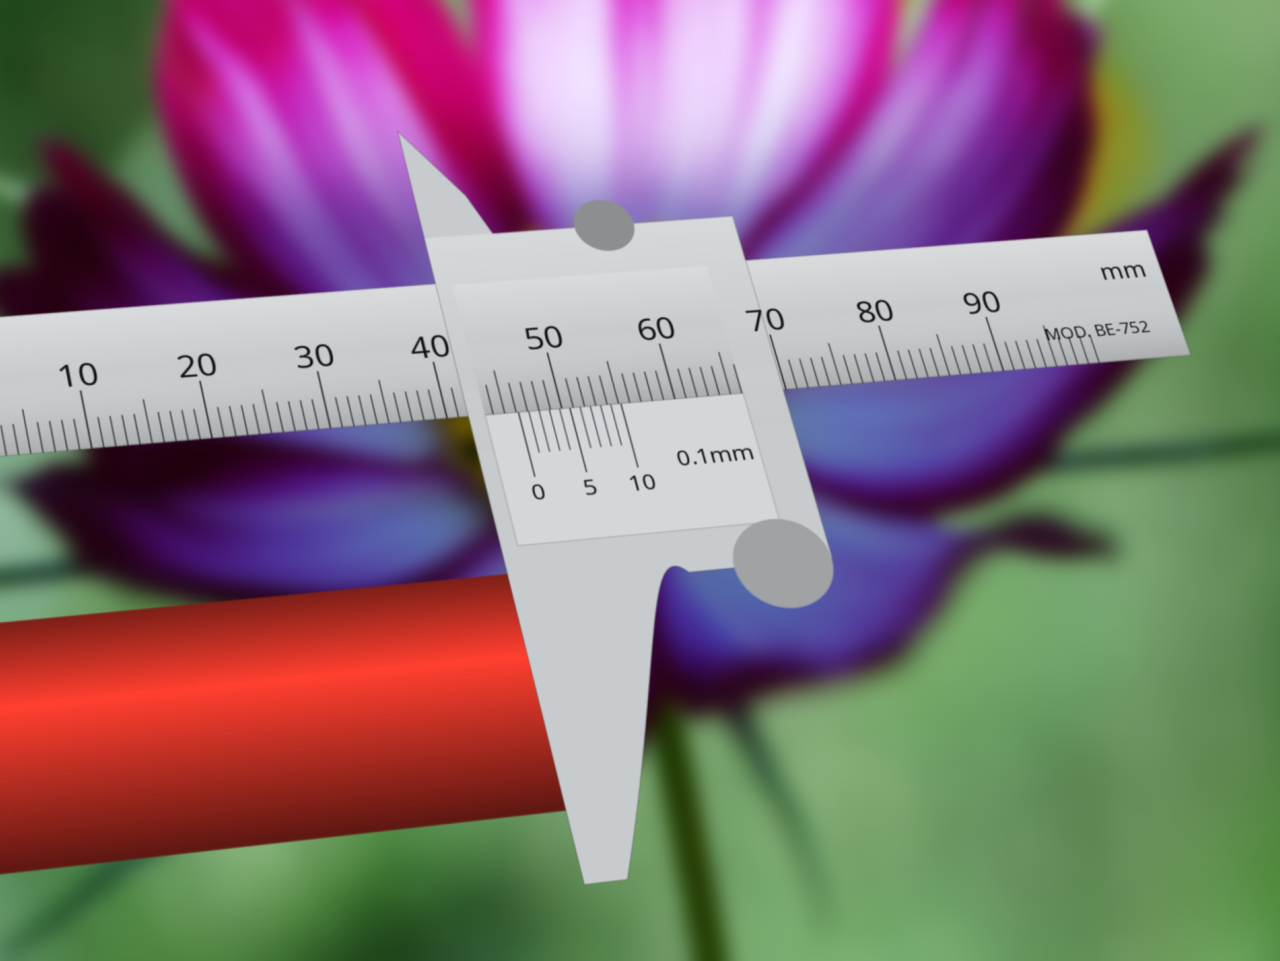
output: value=46.2 unit=mm
